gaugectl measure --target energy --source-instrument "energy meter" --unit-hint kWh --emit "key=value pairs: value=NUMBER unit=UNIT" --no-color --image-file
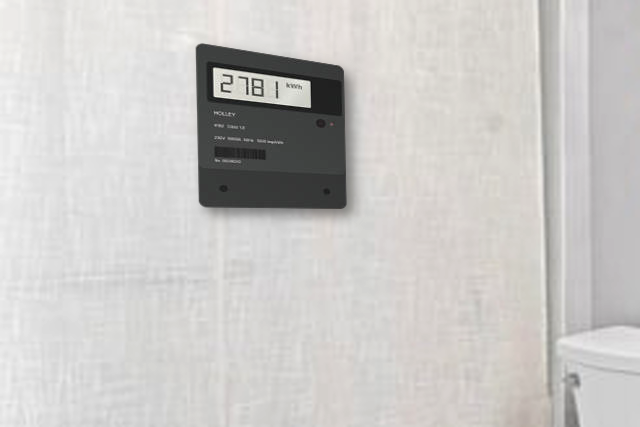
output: value=2781 unit=kWh
